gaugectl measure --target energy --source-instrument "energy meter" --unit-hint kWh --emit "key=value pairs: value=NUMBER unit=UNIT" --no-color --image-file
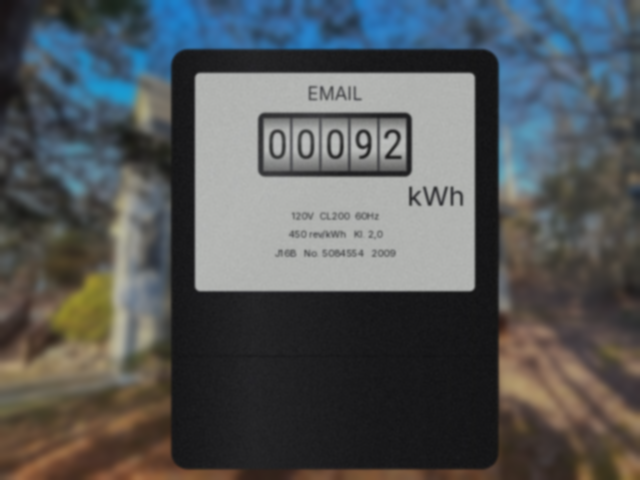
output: value=92 unit=kWh
